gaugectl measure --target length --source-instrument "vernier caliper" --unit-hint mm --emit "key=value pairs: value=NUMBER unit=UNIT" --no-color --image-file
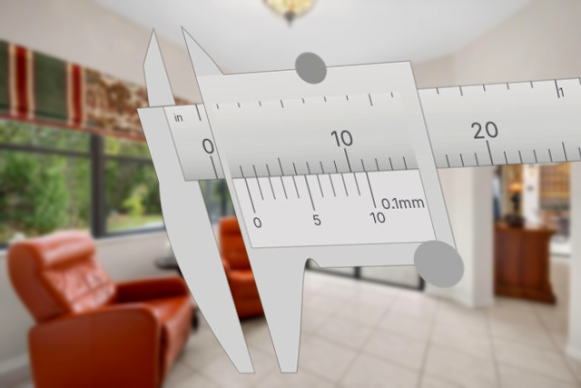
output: value=2.1 unit=mm
